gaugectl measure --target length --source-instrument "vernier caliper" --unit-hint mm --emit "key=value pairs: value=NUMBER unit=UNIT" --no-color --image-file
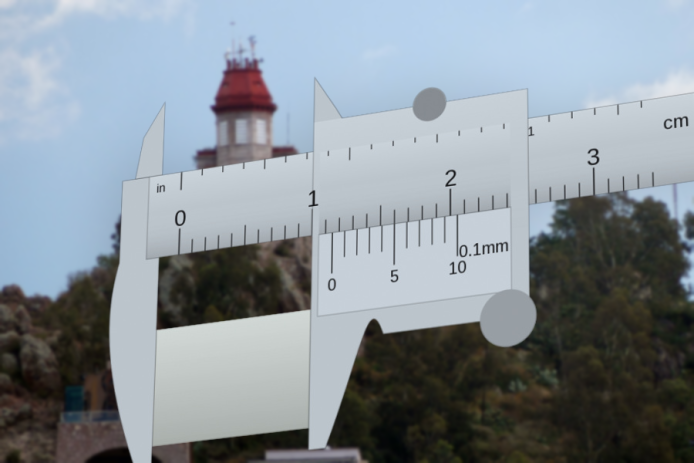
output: value=11.5 unit=mm
